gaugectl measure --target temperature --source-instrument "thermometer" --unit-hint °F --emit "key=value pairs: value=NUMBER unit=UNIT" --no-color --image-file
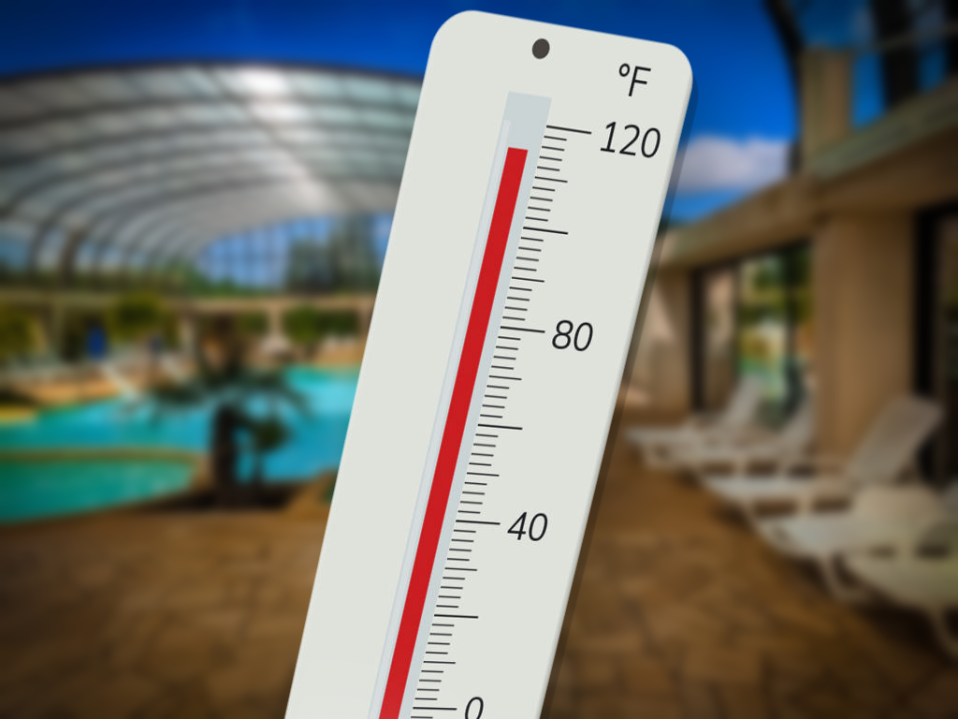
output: value=115 unit=°F
